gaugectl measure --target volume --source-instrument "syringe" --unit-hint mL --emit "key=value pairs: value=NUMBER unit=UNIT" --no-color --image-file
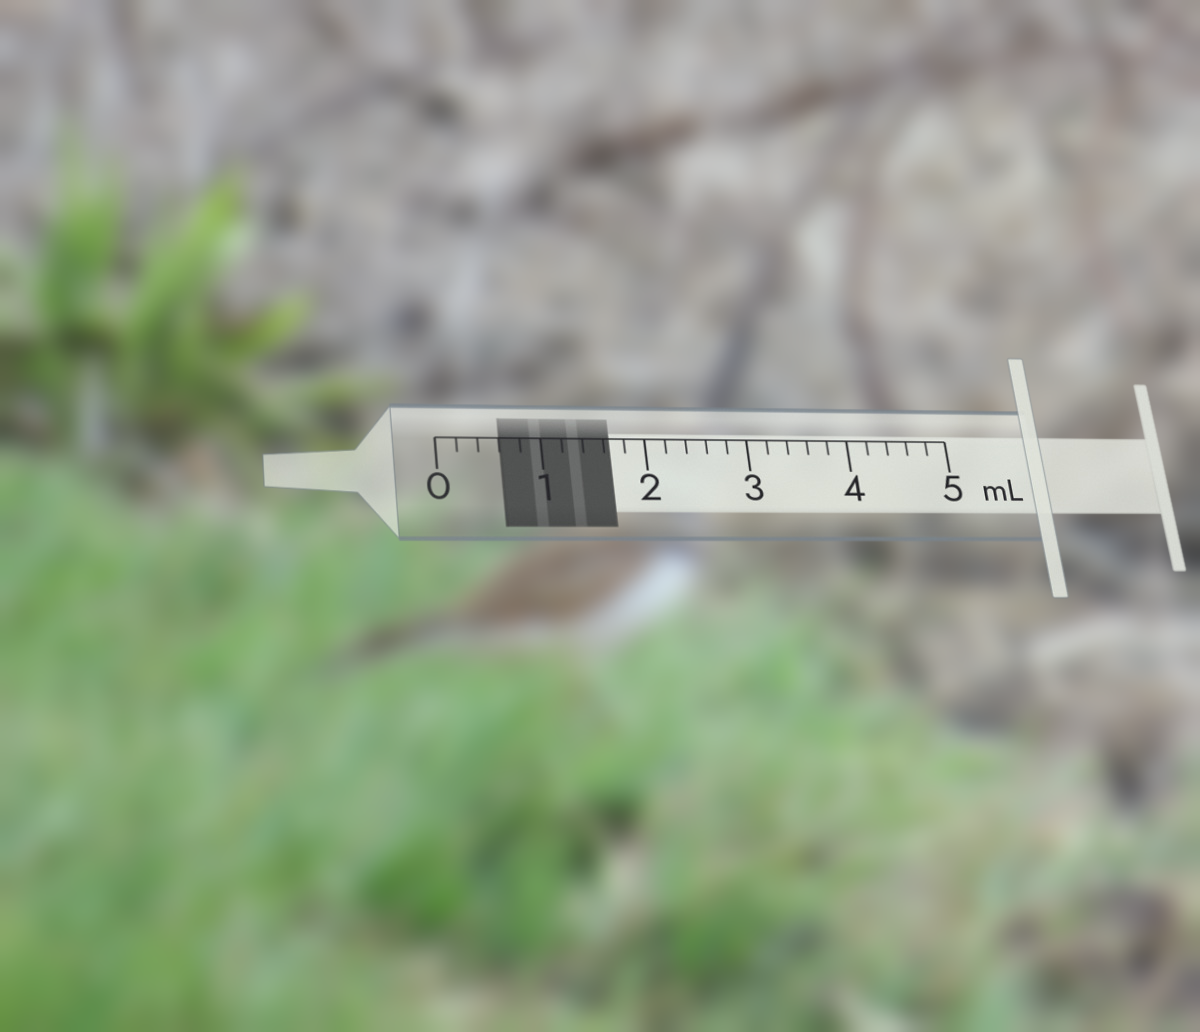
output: value=0.6 unit=mL
